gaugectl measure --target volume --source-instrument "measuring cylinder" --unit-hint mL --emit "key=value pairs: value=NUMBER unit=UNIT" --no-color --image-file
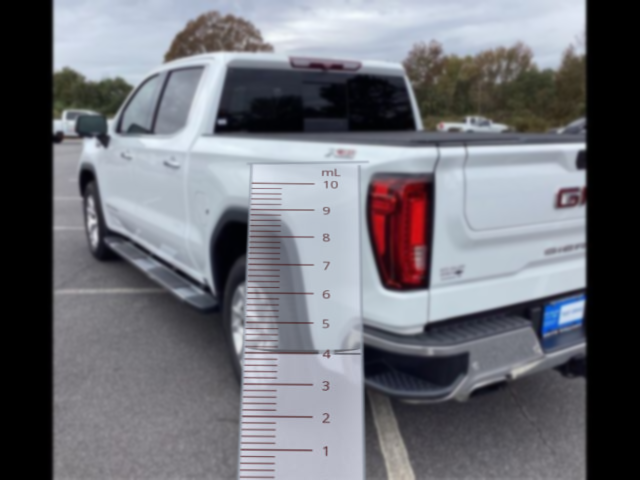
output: value=4 unit=mL
